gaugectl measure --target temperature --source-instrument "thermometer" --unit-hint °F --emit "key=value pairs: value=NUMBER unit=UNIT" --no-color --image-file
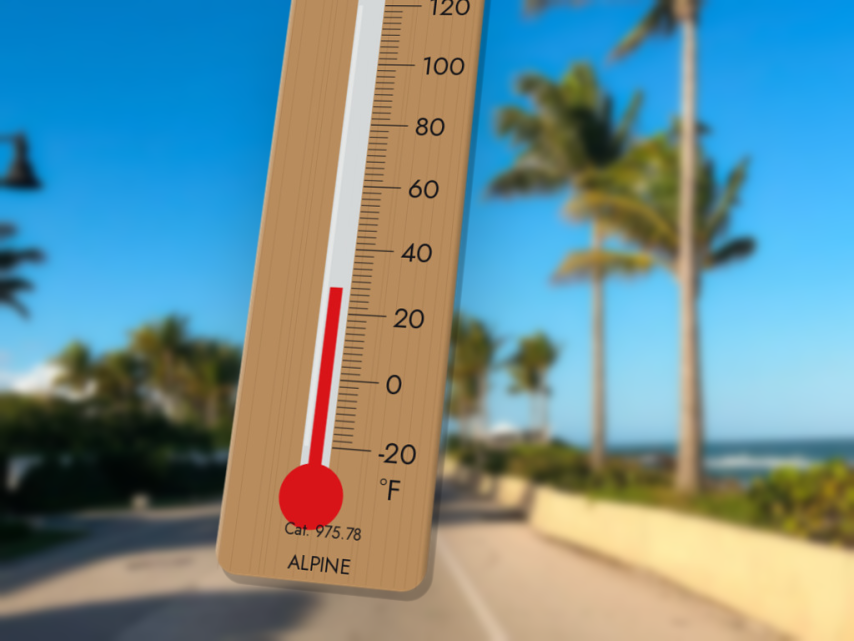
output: value=28 unit=°F
